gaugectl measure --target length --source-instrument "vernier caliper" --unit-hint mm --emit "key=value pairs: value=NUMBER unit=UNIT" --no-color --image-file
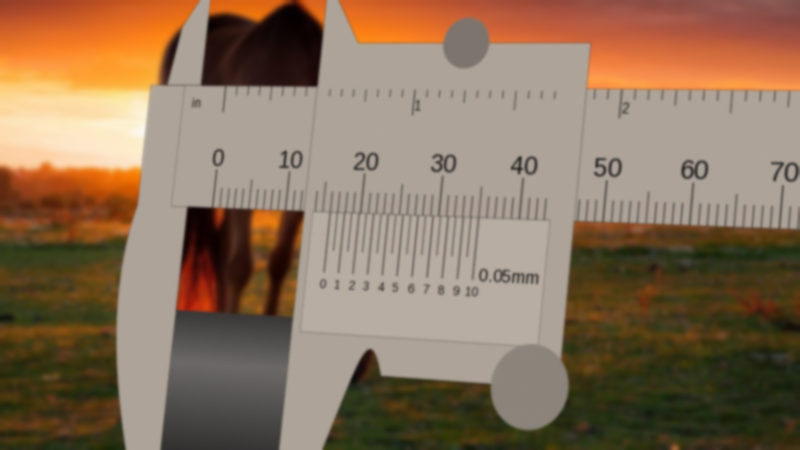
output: value=16.0 unit=mm
